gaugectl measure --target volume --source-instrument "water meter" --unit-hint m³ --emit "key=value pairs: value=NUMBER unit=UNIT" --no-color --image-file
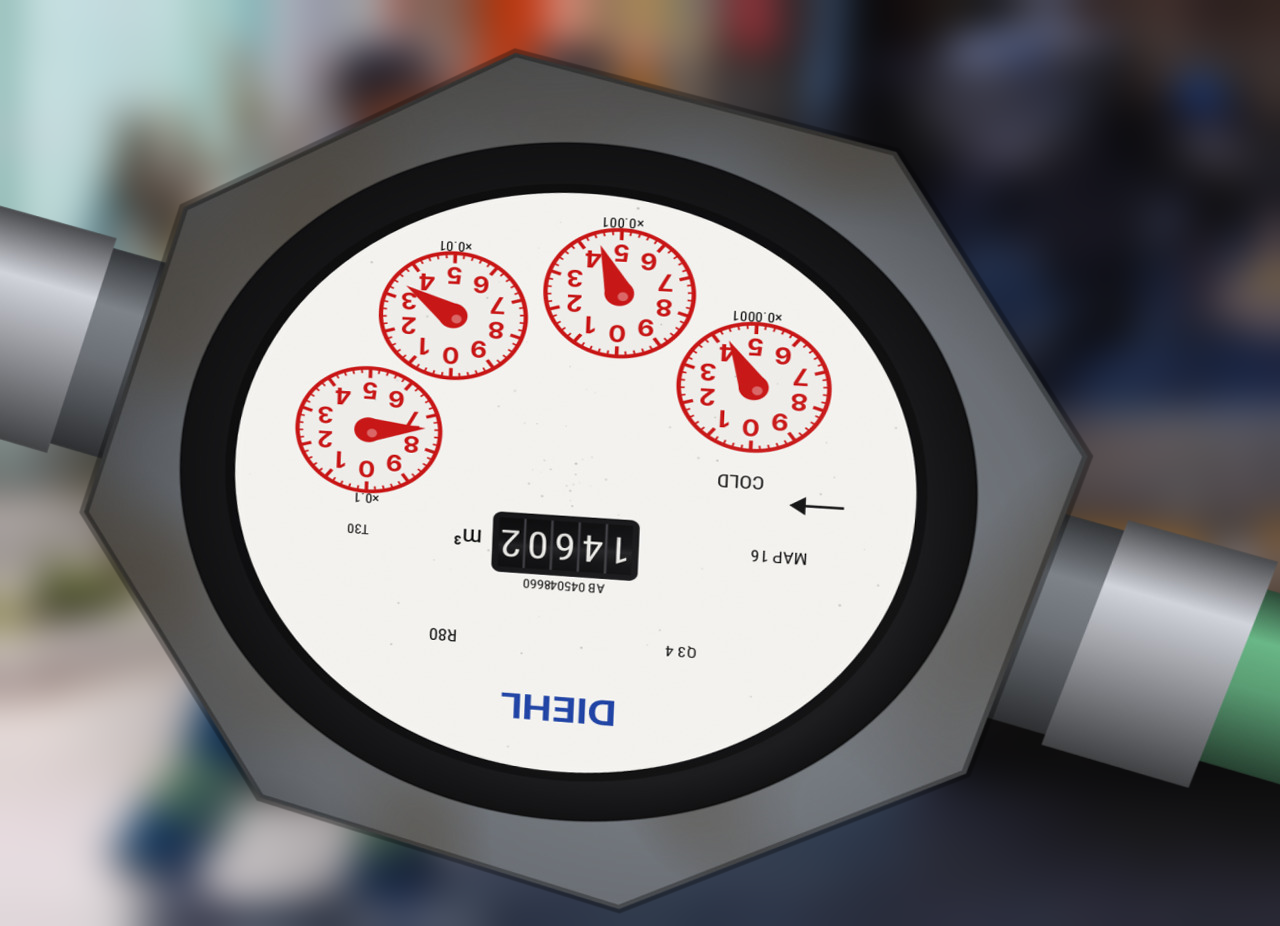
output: value=14602.7344 unit=m³
